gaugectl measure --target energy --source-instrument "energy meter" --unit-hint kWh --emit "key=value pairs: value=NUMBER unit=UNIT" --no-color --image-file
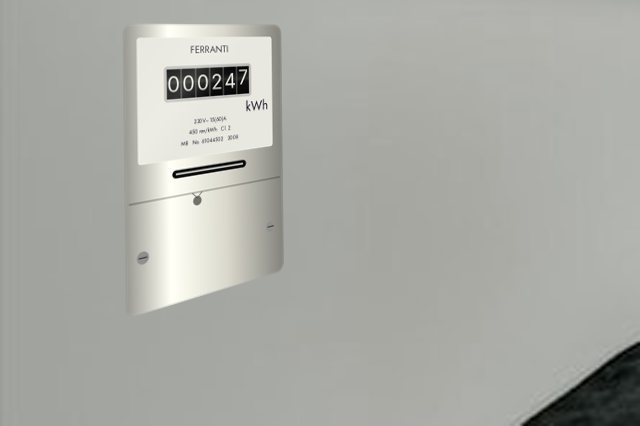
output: value=247 unit=kWh
